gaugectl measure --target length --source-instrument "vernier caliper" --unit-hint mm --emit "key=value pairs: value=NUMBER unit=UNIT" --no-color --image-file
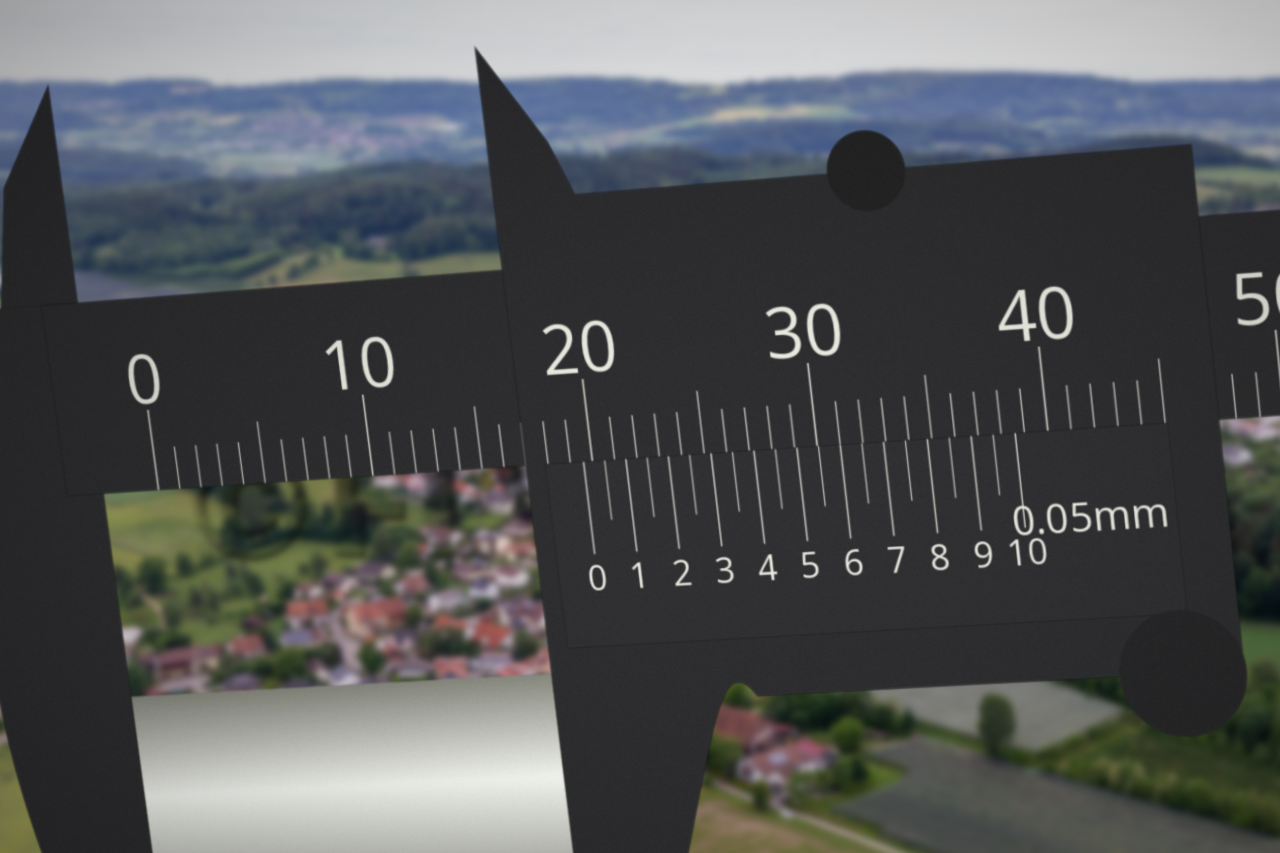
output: value=19.6 unit=mm
